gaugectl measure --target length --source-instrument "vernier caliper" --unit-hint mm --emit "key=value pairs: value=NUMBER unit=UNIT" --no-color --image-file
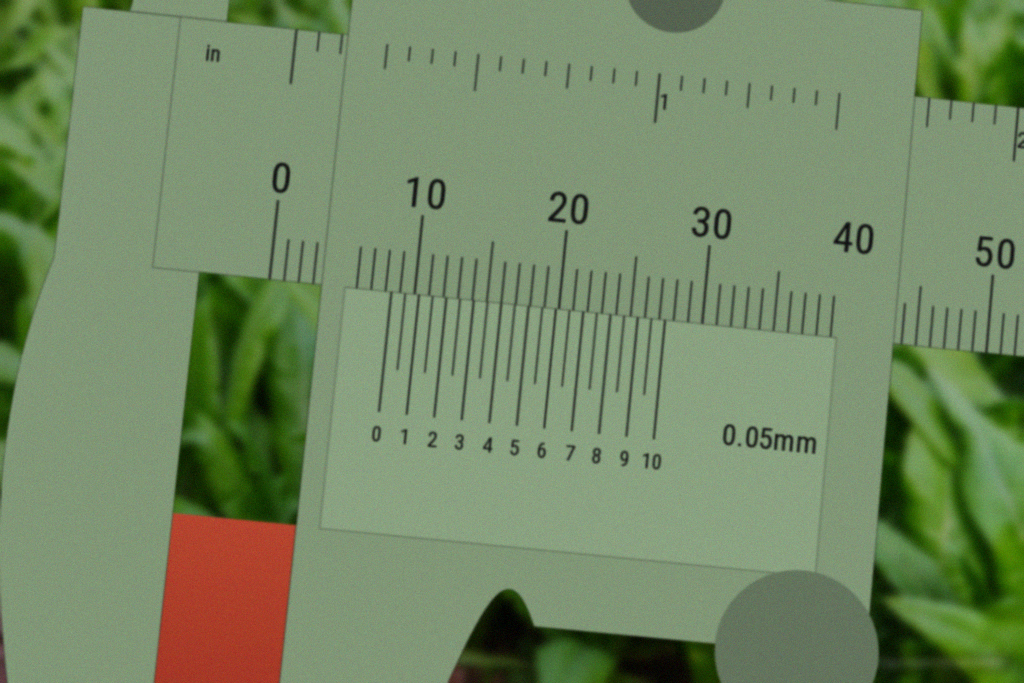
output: value=8.4 unit=mm
